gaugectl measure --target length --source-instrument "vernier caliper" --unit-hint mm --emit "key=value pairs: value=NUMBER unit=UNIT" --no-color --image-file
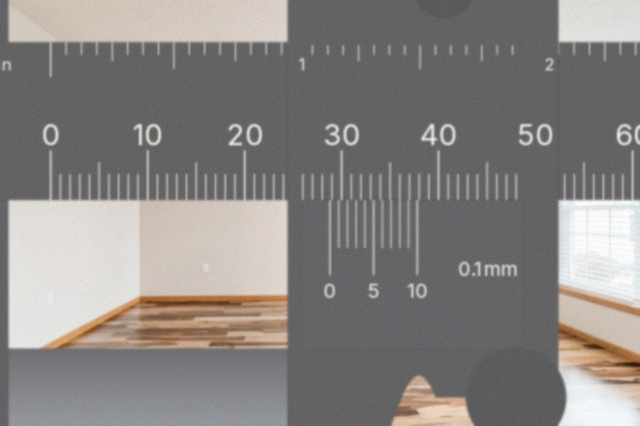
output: value=28.8 unit=mm
